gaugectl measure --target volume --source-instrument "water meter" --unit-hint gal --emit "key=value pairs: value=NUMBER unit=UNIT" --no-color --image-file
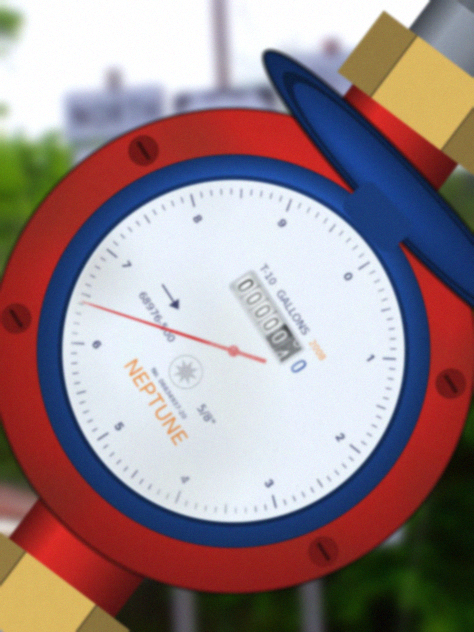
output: value=36.4 unit=gal
